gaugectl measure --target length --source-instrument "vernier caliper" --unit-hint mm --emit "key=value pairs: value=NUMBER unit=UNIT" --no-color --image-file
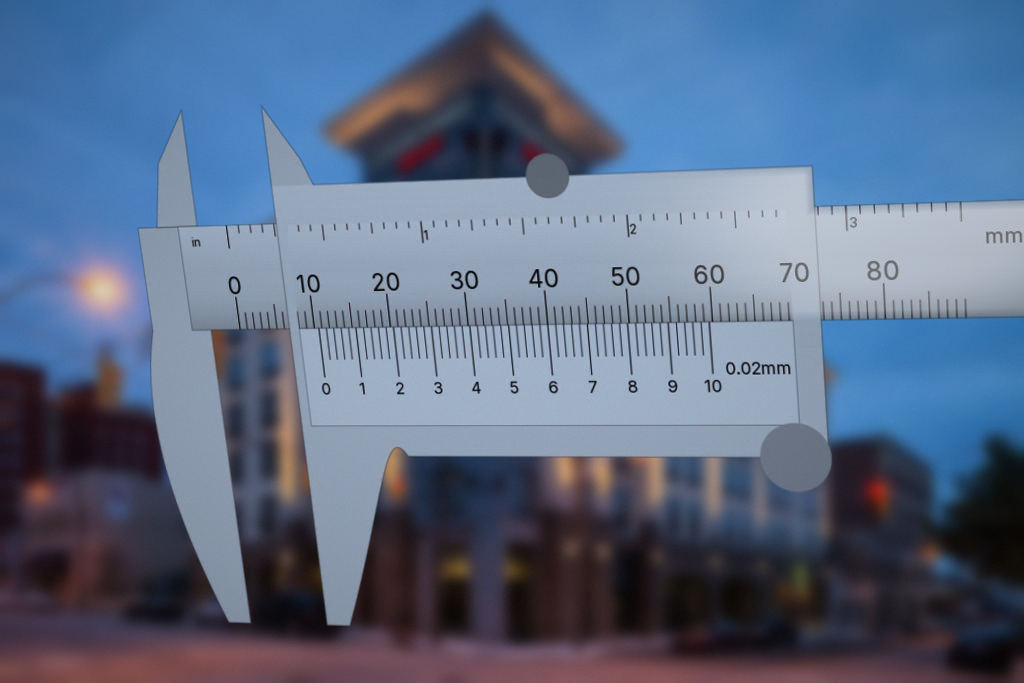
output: value=10.6 unit=mm
